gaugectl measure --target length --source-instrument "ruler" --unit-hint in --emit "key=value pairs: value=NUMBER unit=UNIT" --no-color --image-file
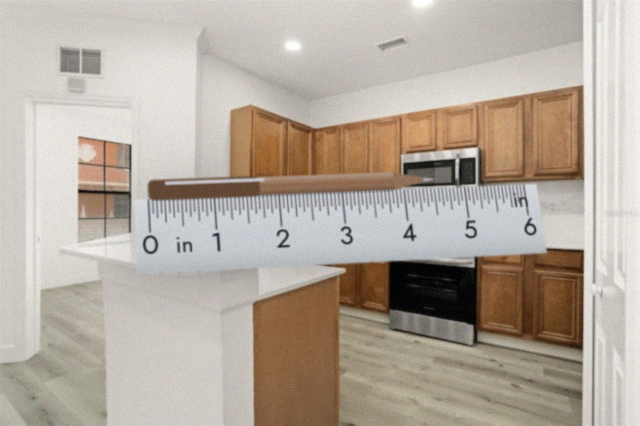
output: value=4.5 unit=in
